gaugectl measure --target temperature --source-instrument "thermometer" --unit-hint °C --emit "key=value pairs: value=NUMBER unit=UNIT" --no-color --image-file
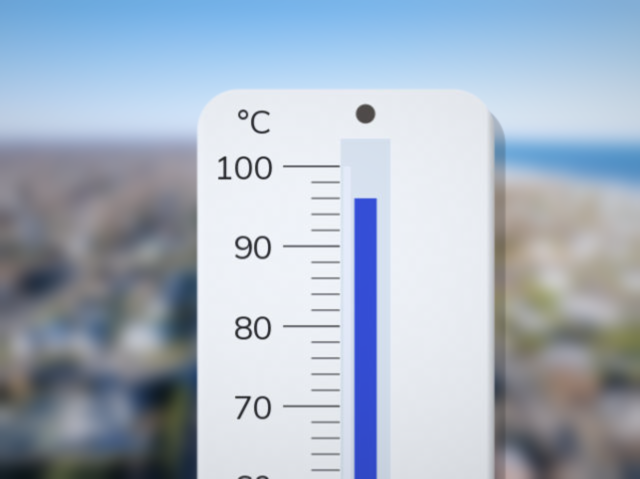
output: value=96 unit=°C
